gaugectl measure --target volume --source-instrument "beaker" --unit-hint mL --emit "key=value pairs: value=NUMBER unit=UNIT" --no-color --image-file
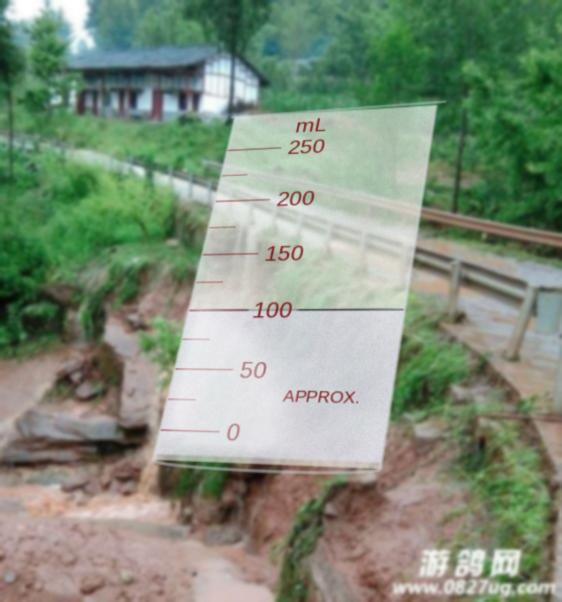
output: value=100 unit=mL
